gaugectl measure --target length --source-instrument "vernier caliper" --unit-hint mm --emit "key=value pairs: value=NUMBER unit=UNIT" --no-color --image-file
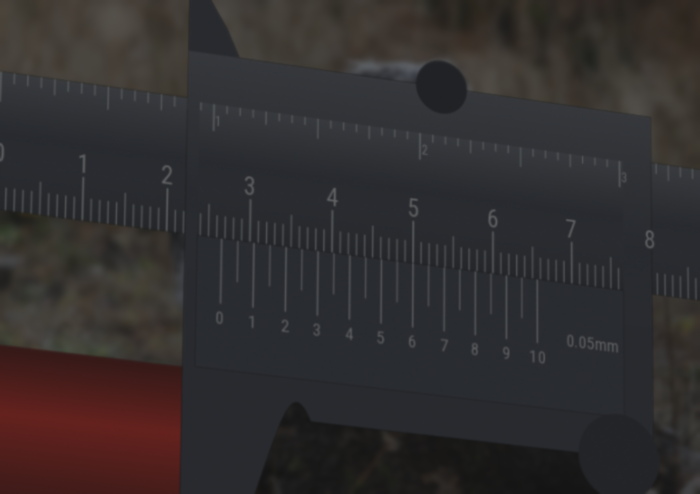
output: value=26.6 unit=mm
